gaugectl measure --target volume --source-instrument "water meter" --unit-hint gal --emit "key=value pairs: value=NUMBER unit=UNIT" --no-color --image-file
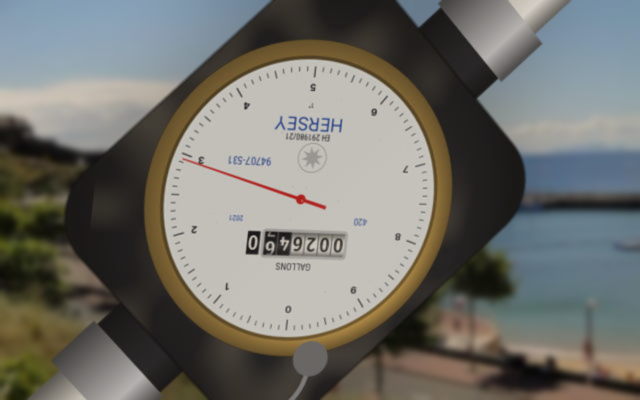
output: value=26462.9 unit=gal
